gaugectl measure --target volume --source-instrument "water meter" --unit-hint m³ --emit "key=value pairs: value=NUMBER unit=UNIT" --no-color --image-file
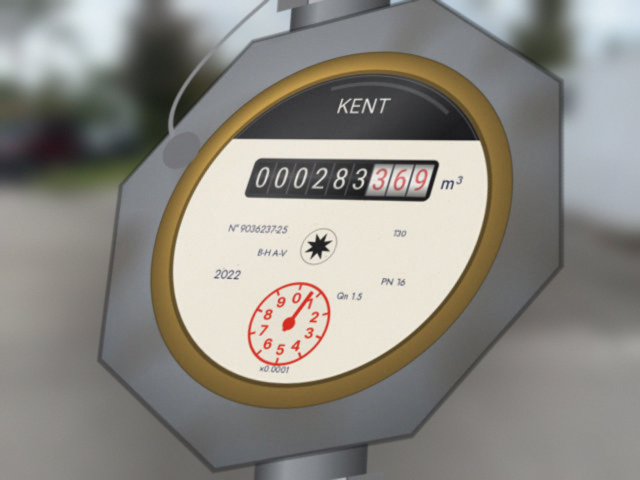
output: value=283.3690 unit=m³
